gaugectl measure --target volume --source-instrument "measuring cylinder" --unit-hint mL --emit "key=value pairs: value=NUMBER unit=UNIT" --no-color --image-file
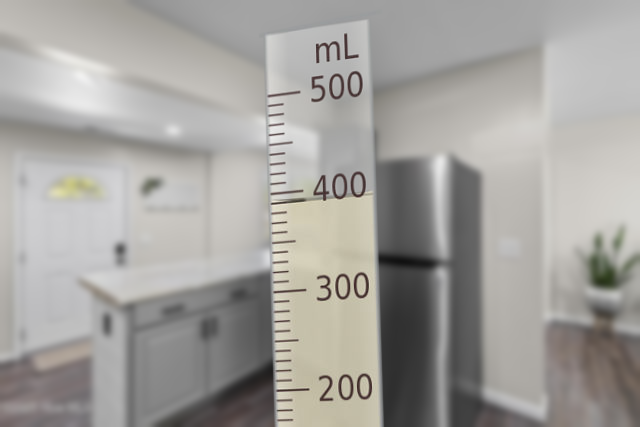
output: value=390 unit=mL
